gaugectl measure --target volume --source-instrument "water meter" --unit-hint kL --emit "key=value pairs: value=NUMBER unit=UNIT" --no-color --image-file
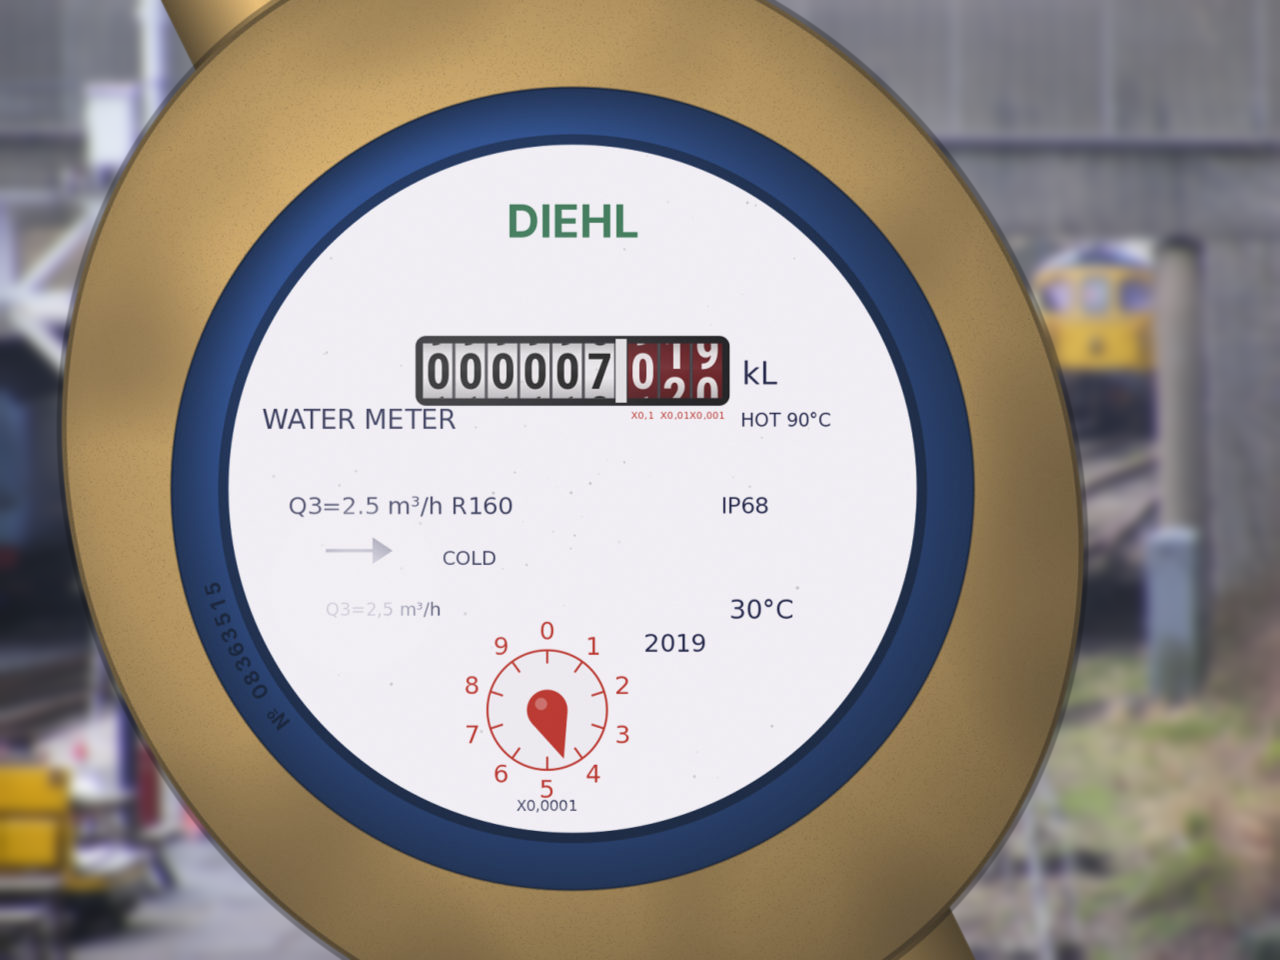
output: value=7.0194 unit=kL
